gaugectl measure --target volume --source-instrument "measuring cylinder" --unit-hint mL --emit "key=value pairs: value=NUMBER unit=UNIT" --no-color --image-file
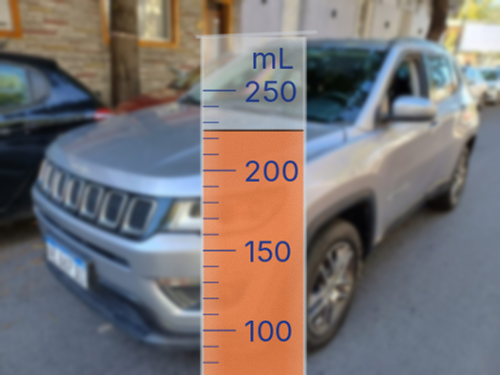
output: value=225 unit=mL
